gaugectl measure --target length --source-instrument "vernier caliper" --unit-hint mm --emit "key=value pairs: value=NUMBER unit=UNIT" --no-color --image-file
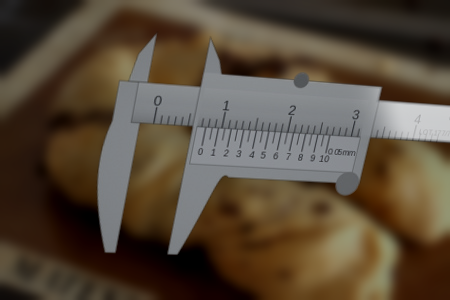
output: value=7.6 unit=mm
